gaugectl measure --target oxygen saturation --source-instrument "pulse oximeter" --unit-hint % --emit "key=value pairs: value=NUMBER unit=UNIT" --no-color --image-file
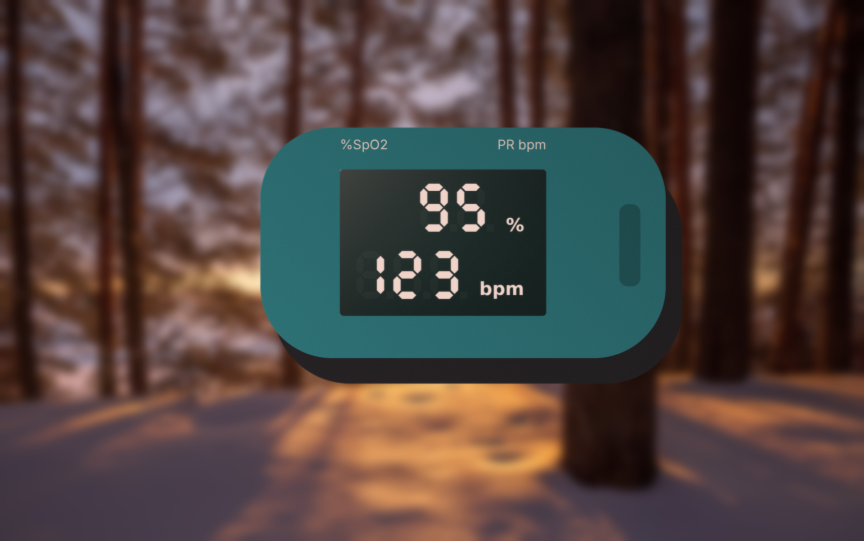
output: value=95 unit=%
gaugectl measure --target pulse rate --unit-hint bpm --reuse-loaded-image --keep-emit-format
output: value=123 unit=bpm
